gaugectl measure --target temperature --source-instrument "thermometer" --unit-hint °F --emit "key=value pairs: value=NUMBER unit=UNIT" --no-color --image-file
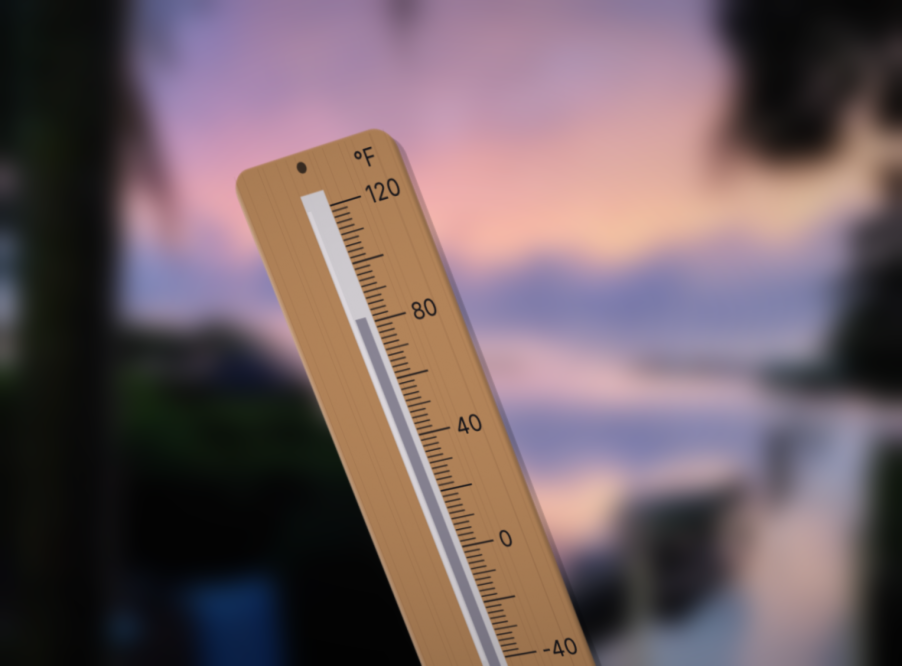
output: value=82 unit=°F
